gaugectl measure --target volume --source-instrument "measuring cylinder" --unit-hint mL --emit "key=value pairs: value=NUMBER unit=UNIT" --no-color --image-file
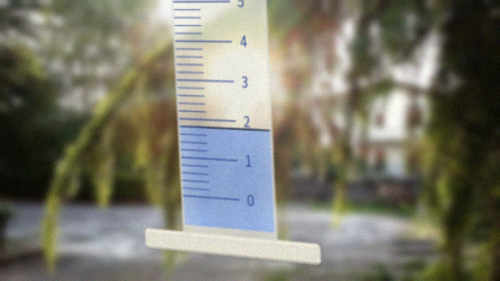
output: value=1.8 unit=mL
